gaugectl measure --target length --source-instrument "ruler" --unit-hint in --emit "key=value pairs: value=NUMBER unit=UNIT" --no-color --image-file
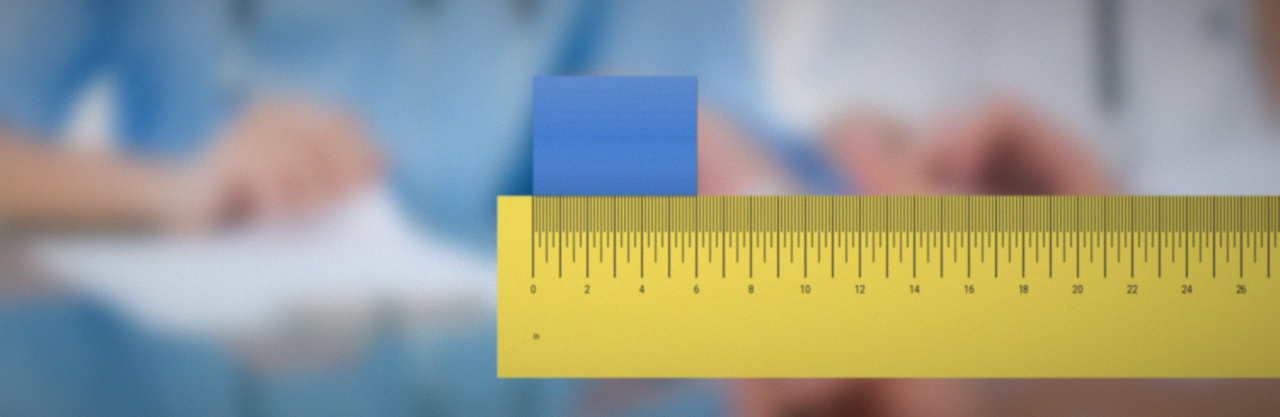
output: value=6 unit=in
